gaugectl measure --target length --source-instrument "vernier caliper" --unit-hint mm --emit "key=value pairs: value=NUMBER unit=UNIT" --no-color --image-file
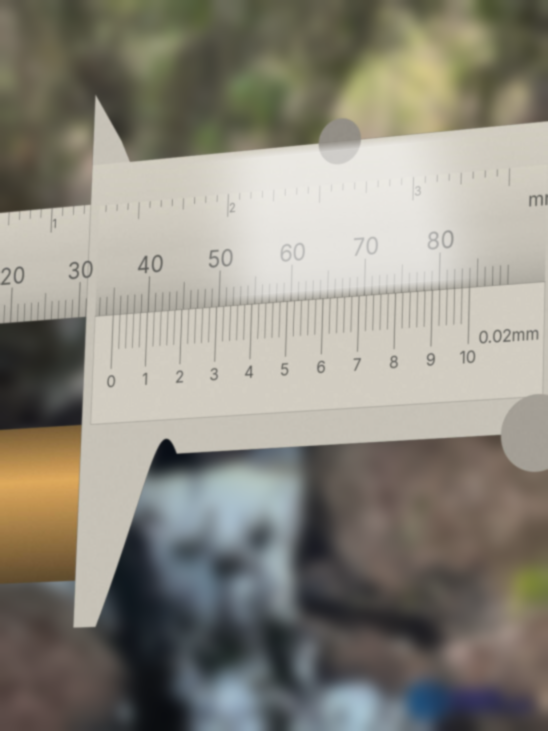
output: value=35.0 unit=mm
